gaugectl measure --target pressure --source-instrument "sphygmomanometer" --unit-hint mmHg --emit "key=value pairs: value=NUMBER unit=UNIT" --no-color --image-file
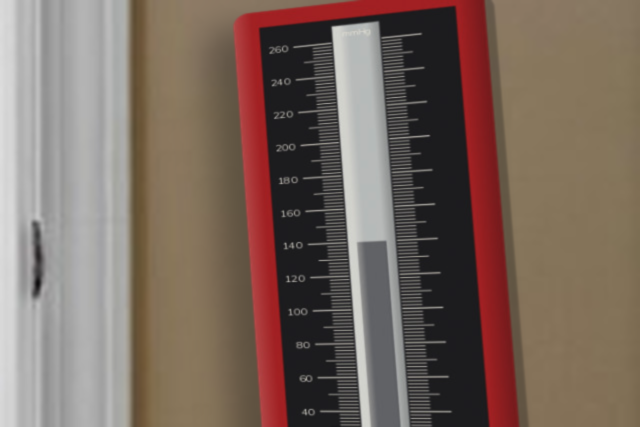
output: value=140 unit=mmHg
